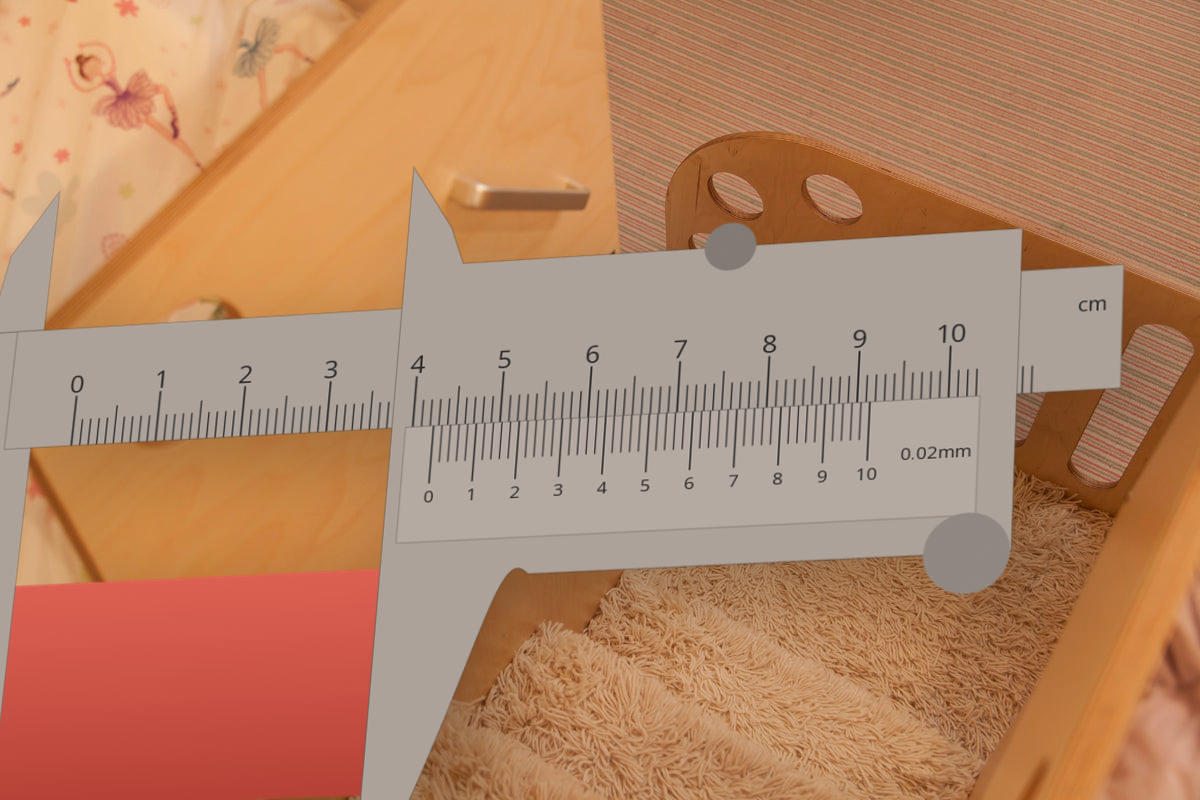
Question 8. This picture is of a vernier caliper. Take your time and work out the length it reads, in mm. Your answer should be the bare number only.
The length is 42.4
